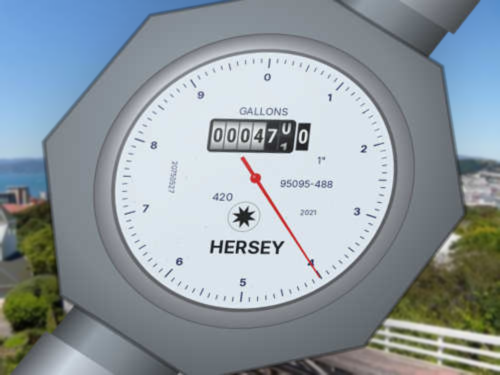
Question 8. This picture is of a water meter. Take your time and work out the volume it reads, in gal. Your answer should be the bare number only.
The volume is 4704.0
